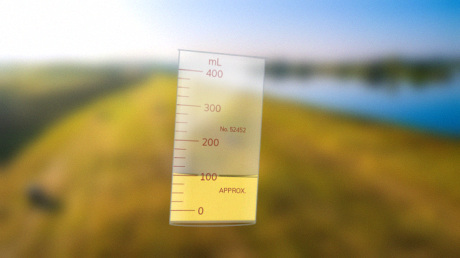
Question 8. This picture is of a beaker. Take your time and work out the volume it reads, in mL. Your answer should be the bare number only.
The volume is 100
